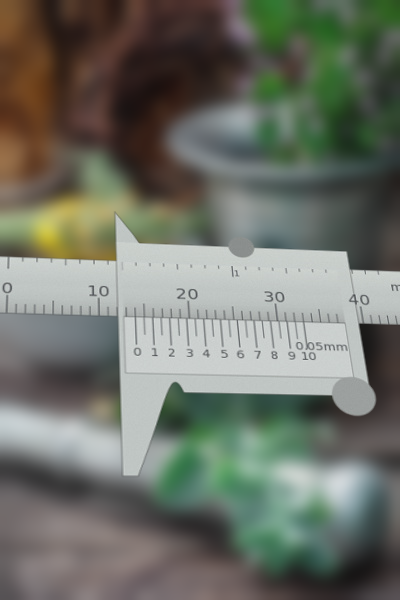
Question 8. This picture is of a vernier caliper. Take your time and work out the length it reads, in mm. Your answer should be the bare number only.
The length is 14.0
